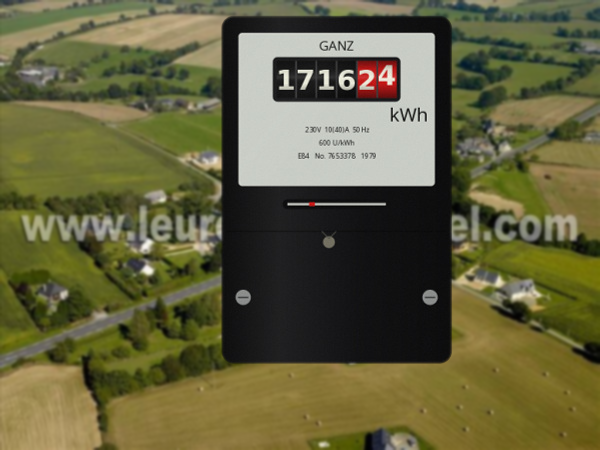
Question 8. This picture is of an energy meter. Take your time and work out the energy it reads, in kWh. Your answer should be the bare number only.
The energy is 1716.24
